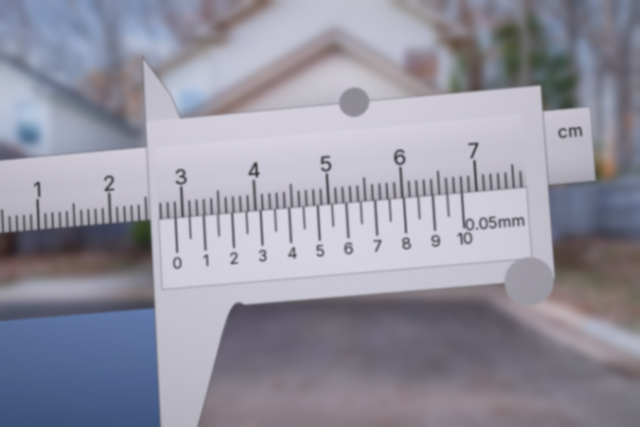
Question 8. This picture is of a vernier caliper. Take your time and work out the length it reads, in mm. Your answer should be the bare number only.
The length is 29.0
